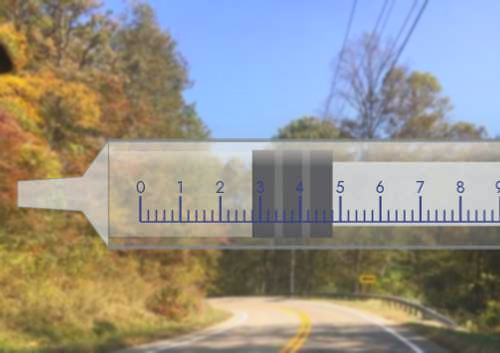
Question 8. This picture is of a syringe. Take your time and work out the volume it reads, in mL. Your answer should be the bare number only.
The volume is 2.8
